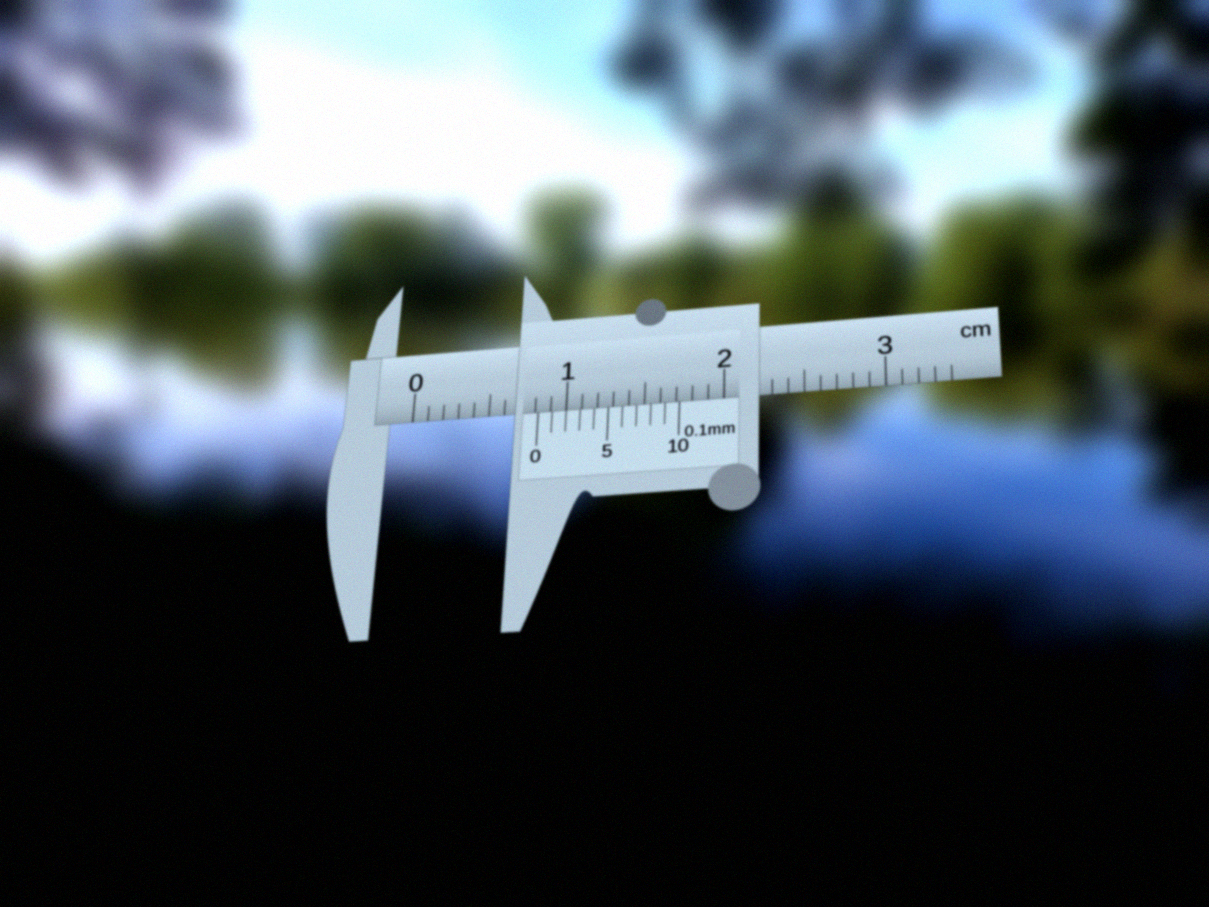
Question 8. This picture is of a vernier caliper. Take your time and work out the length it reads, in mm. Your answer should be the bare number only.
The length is 8.2
